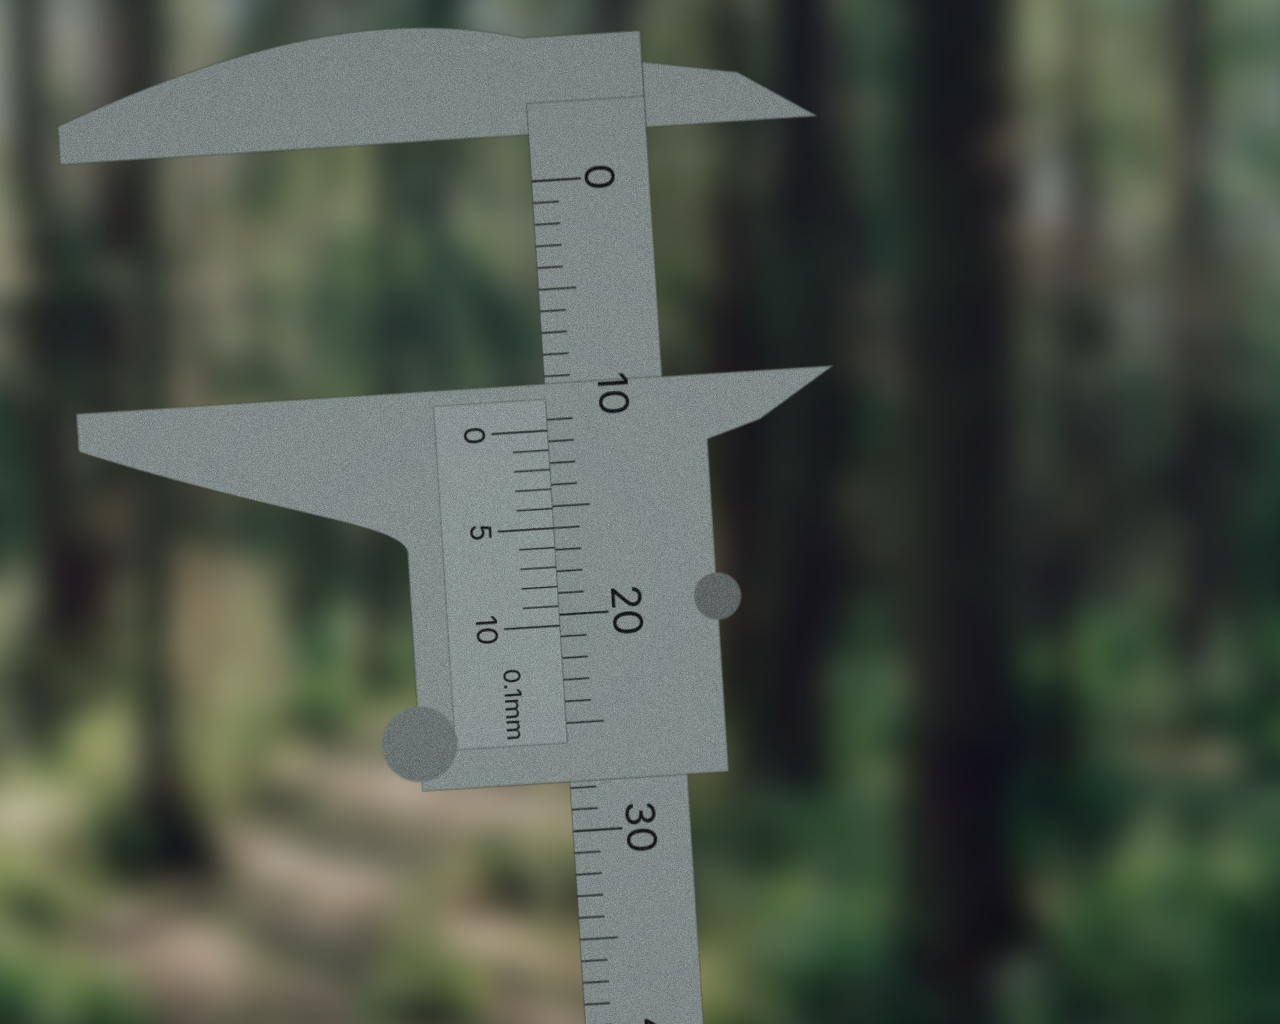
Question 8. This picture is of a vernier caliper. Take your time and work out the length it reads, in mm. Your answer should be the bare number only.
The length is 11.5
